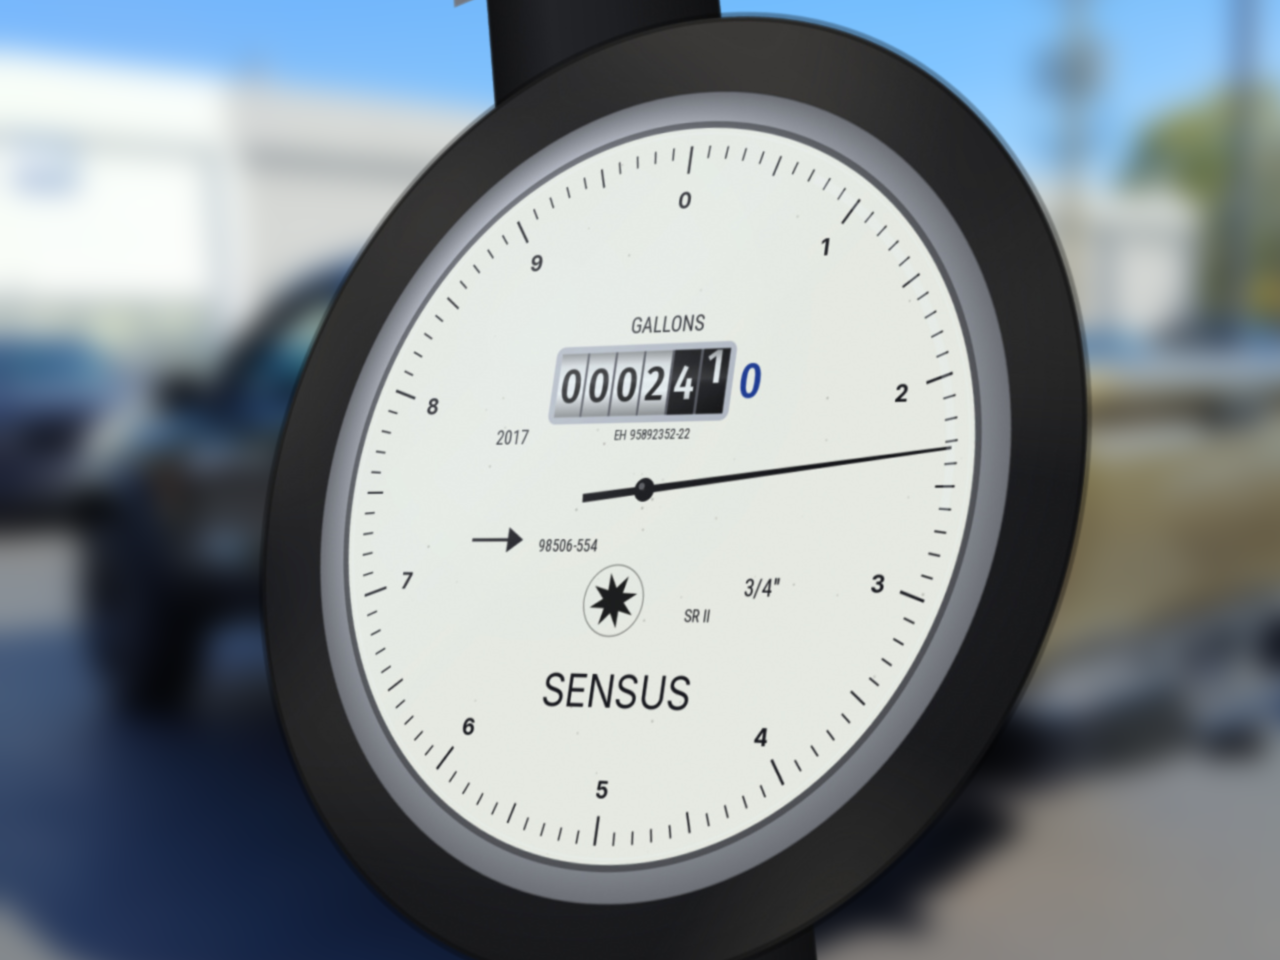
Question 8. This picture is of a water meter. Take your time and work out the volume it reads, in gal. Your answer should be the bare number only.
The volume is 2412.3
